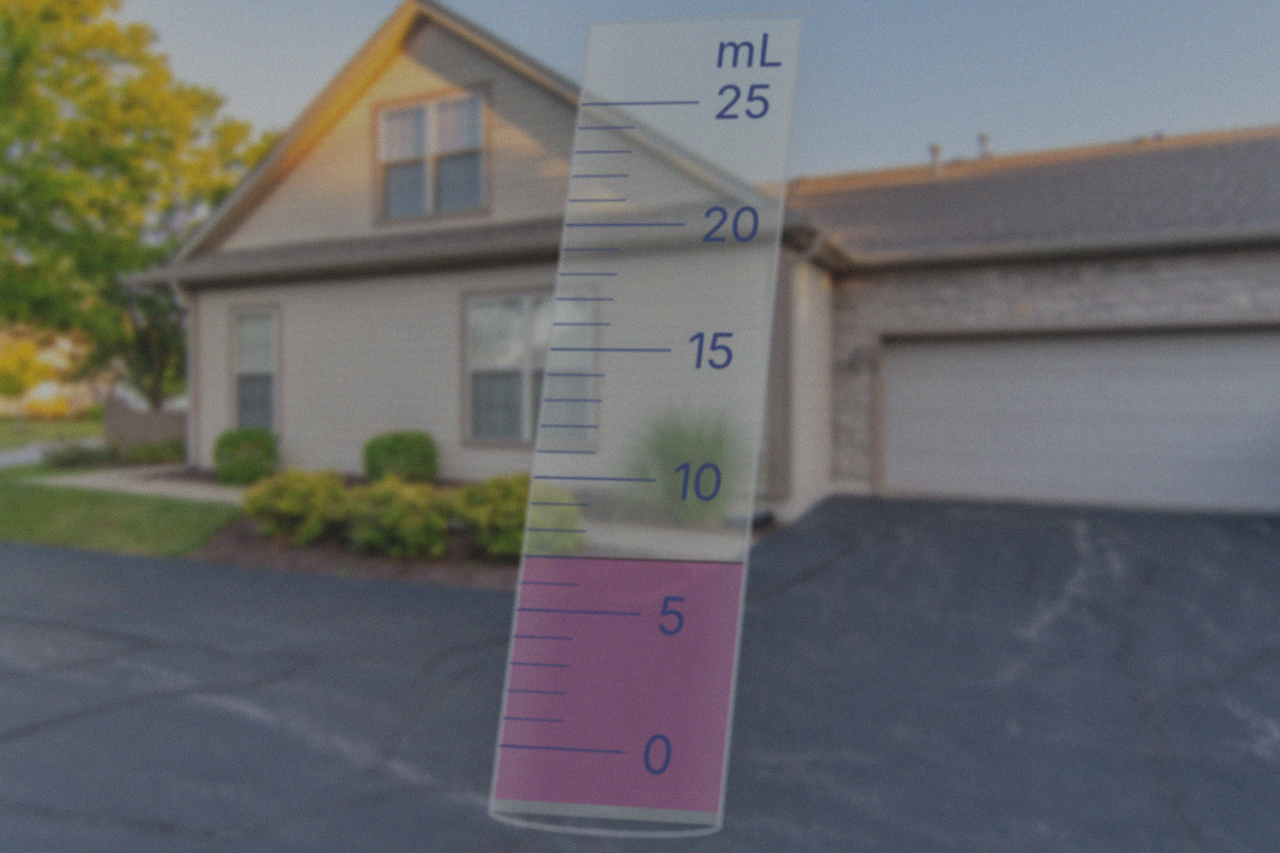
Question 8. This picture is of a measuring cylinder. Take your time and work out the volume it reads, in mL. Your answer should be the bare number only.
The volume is 7
